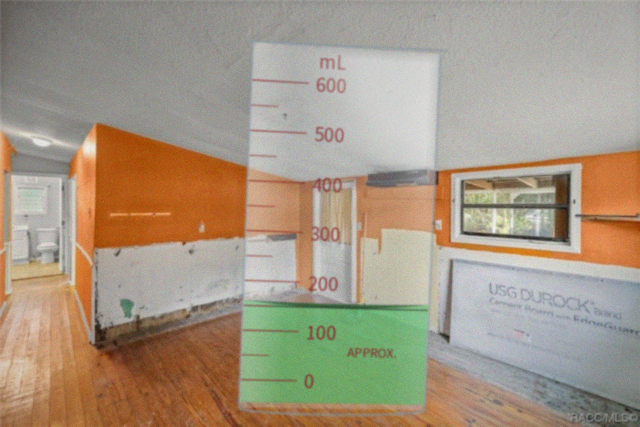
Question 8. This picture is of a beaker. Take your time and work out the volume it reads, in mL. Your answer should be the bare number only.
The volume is 150
